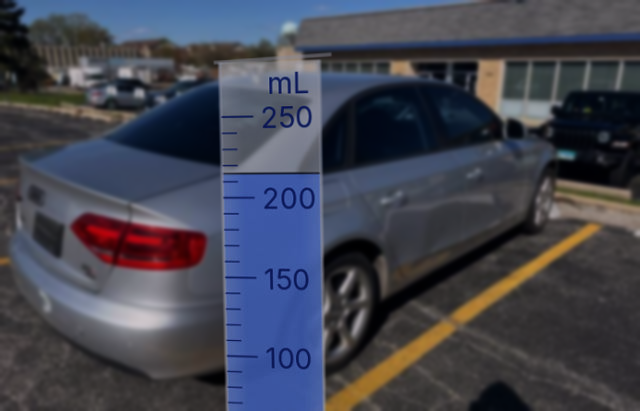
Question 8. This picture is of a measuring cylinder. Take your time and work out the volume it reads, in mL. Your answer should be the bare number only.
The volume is 215
